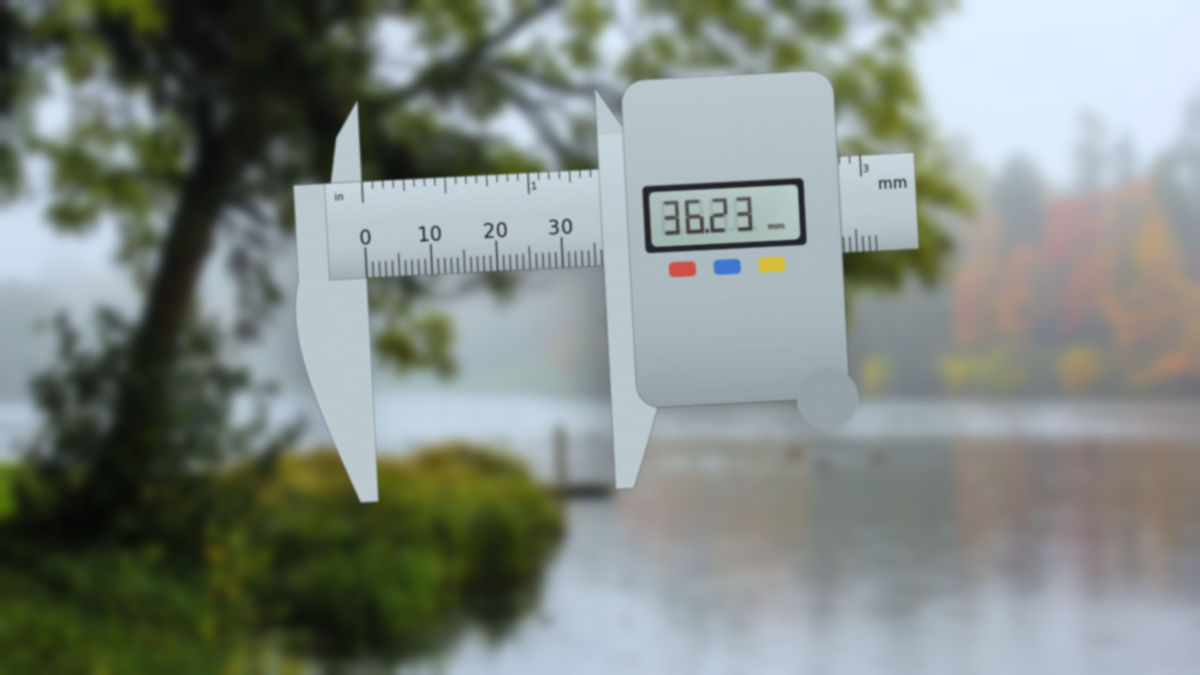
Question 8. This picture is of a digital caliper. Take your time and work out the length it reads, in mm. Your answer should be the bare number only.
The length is 36.23
